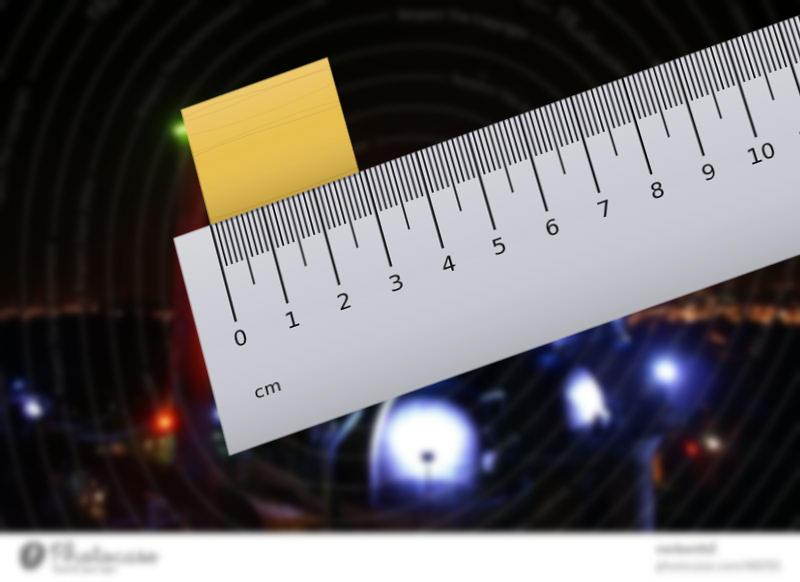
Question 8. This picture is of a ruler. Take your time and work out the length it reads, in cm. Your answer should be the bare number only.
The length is 2.9
